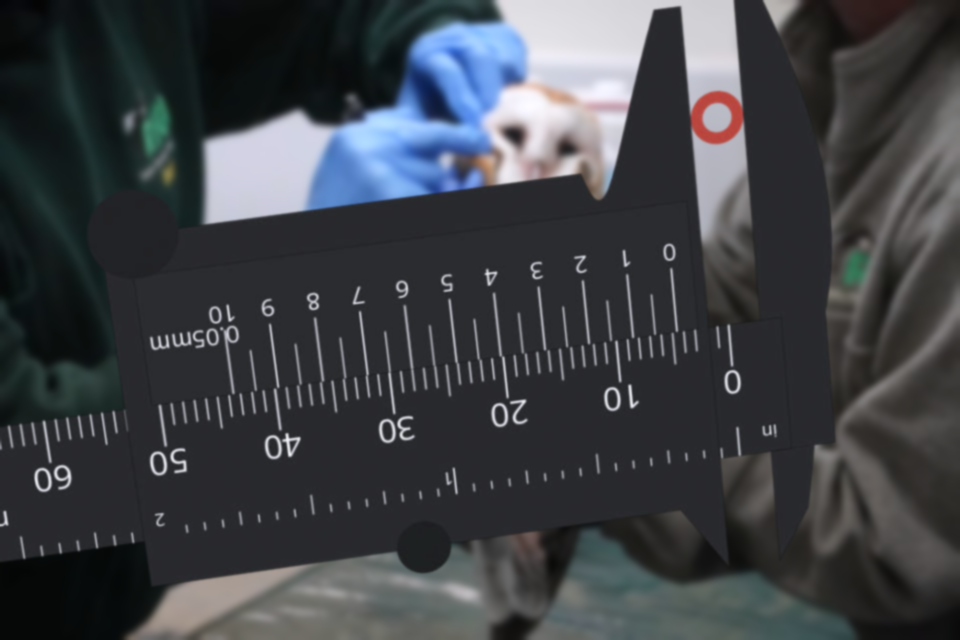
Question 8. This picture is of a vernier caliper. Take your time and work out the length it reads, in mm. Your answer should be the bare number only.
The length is 4.6
